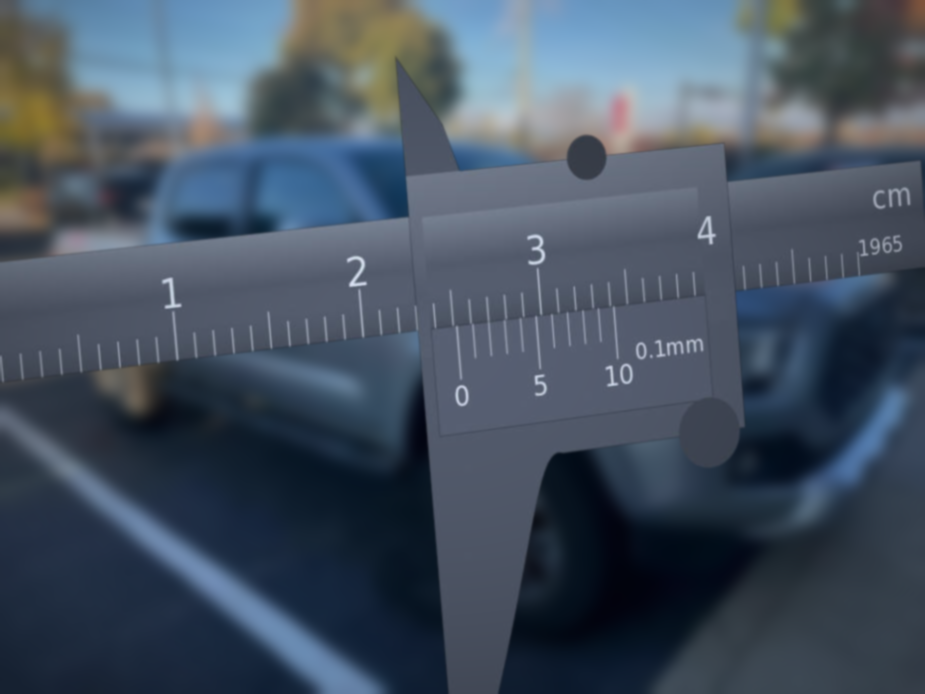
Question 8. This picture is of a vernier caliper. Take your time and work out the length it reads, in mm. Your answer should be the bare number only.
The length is 25.2
